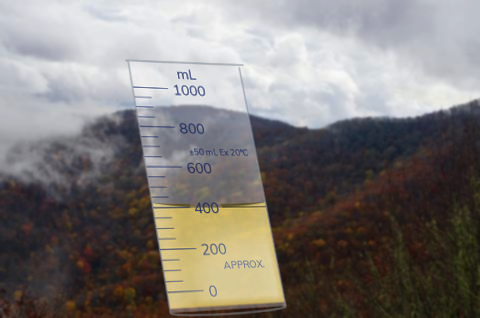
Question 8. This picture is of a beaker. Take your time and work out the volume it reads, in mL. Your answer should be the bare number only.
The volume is 400
